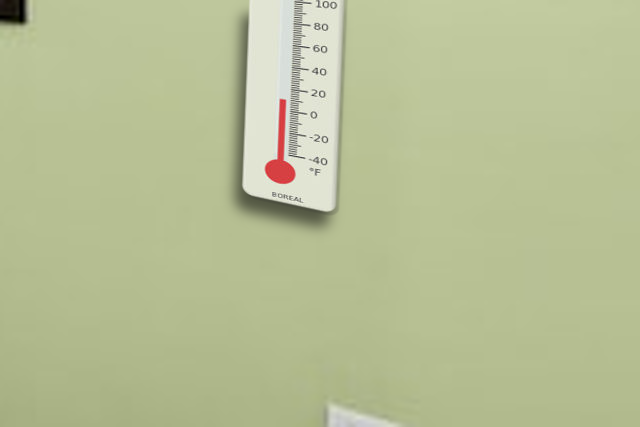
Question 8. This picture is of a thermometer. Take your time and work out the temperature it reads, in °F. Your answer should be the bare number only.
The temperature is 10
